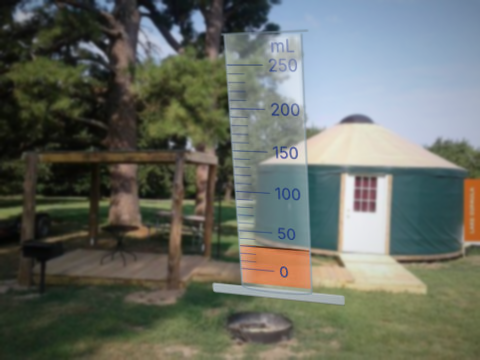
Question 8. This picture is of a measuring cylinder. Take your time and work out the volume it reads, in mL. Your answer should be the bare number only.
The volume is 30
